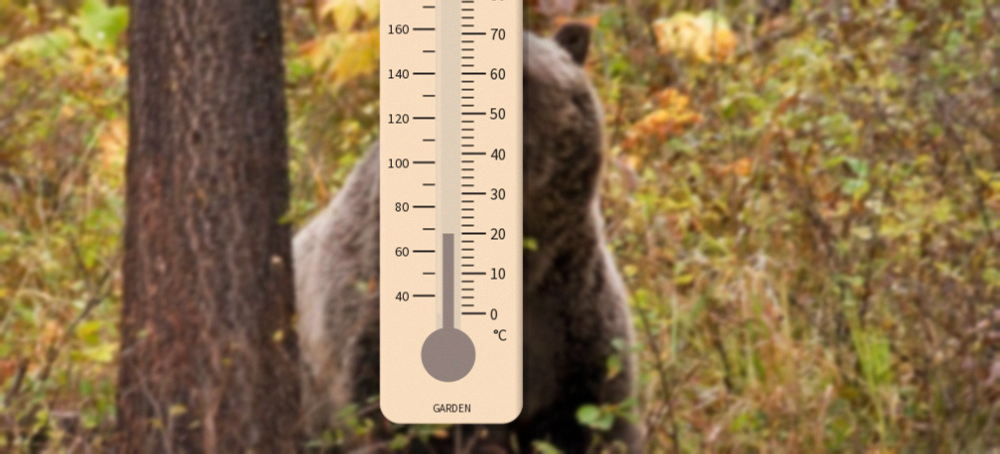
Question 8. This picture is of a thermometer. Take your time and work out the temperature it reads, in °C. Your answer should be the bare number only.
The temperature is 20
